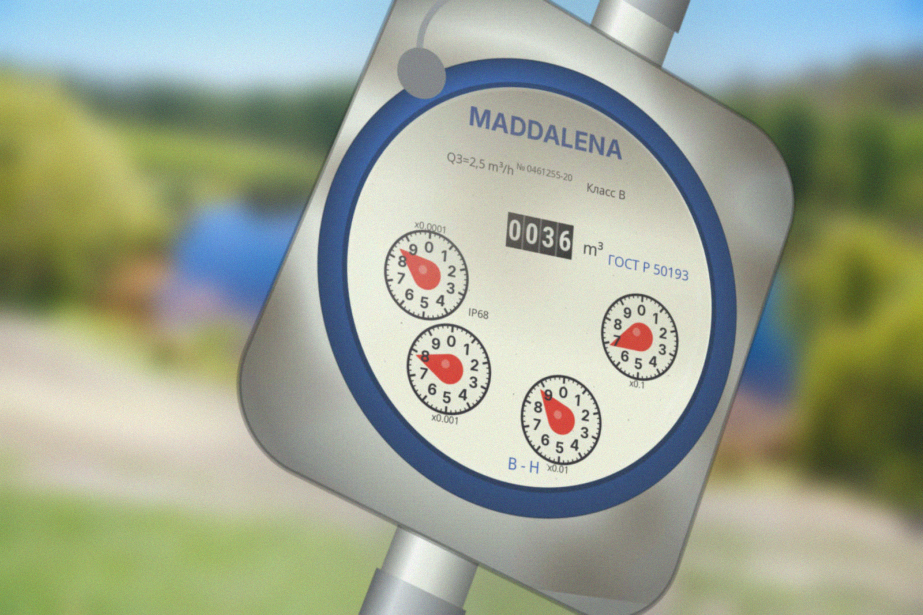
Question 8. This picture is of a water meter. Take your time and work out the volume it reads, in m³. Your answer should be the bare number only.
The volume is 36.6878
